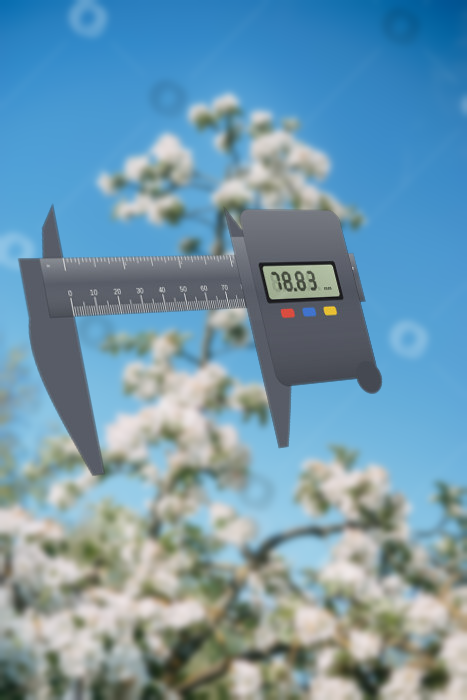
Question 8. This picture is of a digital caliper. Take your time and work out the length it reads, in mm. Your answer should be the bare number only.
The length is 78.83
